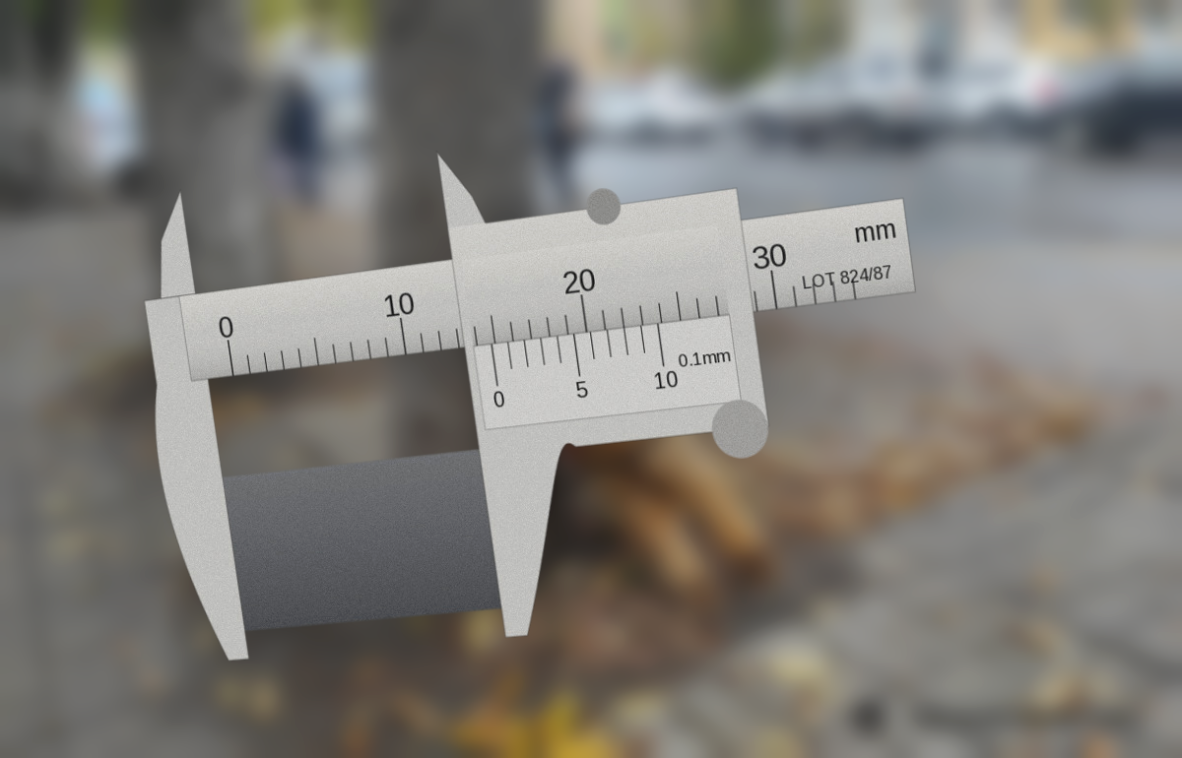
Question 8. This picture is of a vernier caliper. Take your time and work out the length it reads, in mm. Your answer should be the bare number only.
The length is 14.8
